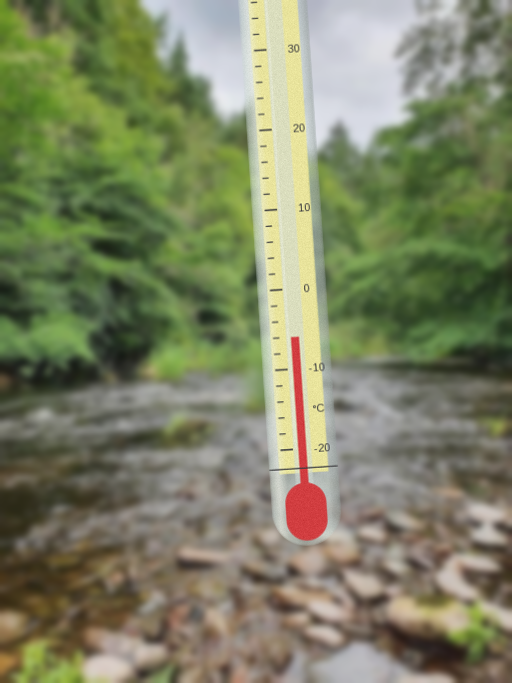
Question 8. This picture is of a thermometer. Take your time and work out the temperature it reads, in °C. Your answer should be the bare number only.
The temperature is -6
